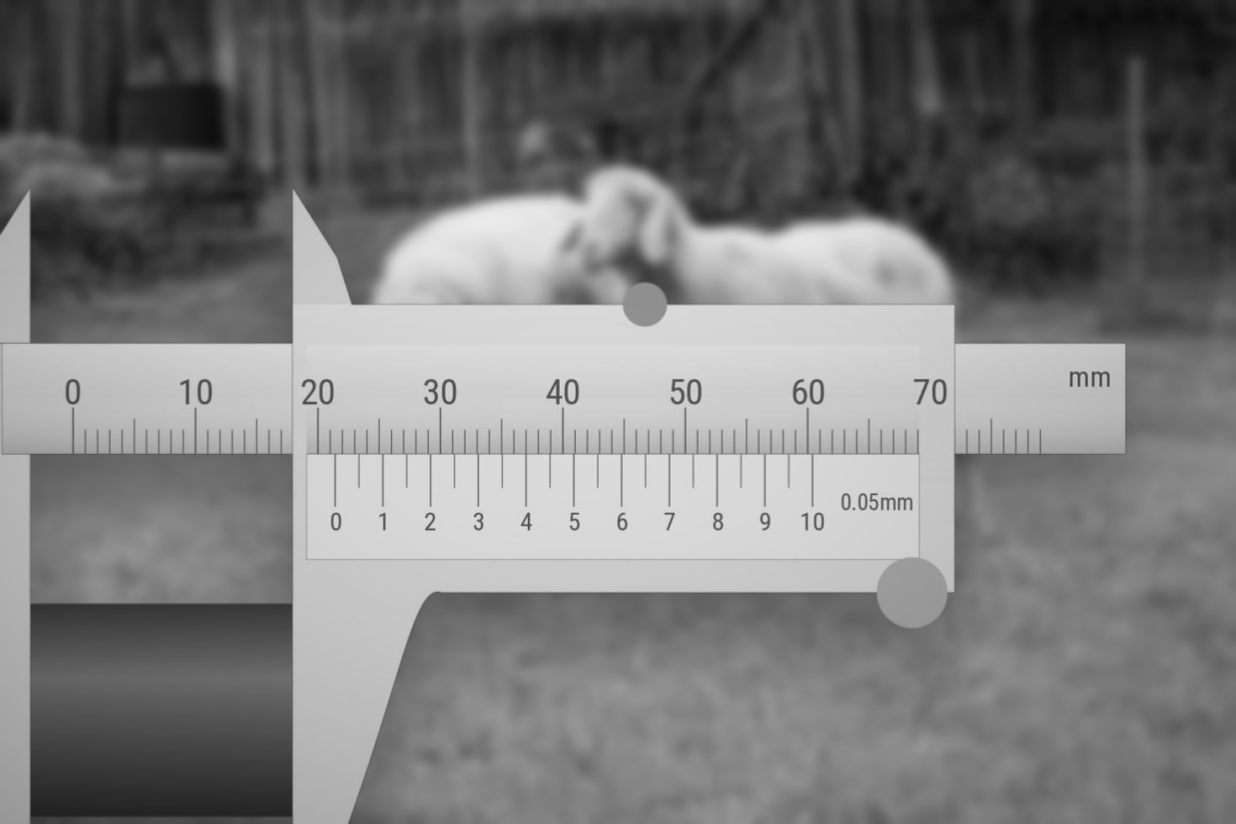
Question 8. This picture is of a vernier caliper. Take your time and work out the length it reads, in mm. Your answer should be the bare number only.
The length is 21.4
